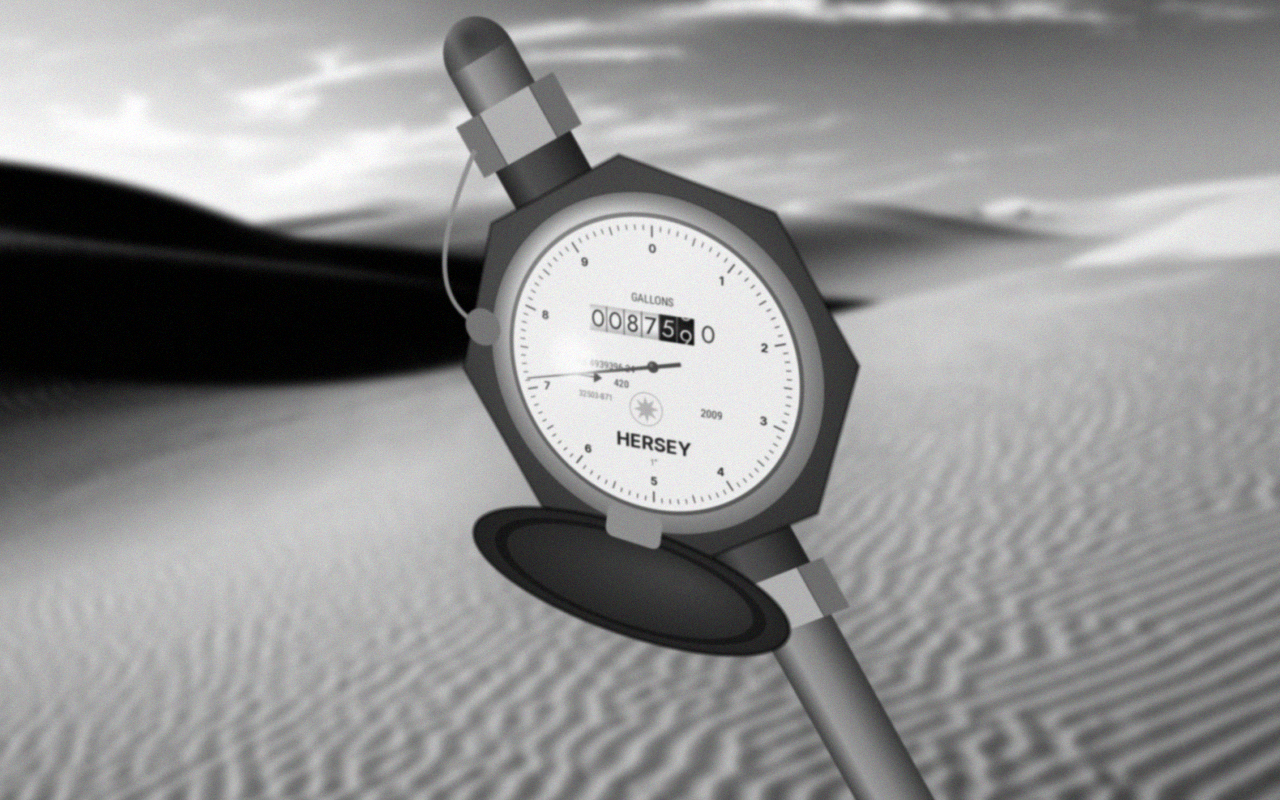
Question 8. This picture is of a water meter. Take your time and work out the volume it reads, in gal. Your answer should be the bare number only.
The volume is 87587.1
